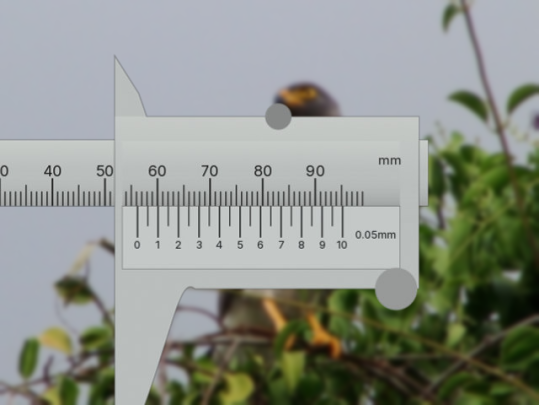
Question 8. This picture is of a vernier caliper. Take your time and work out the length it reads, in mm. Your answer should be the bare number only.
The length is 56.2
